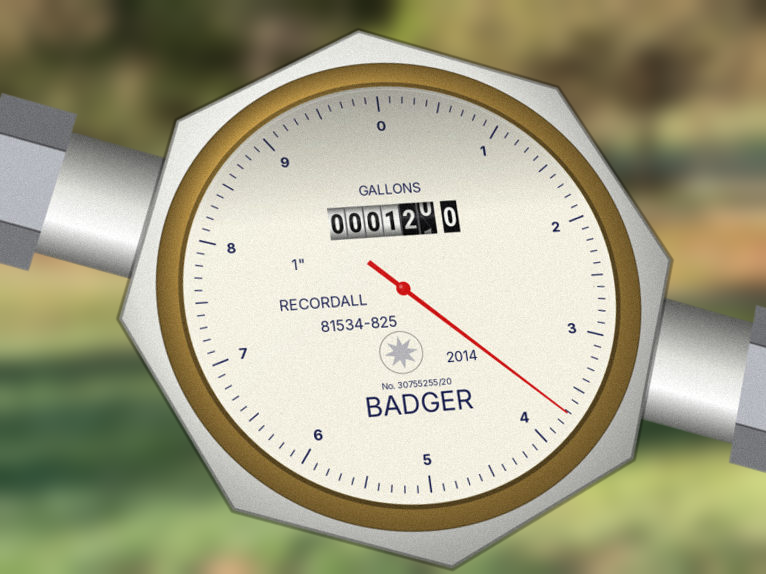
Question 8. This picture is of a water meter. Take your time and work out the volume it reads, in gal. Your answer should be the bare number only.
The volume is 1203.7
